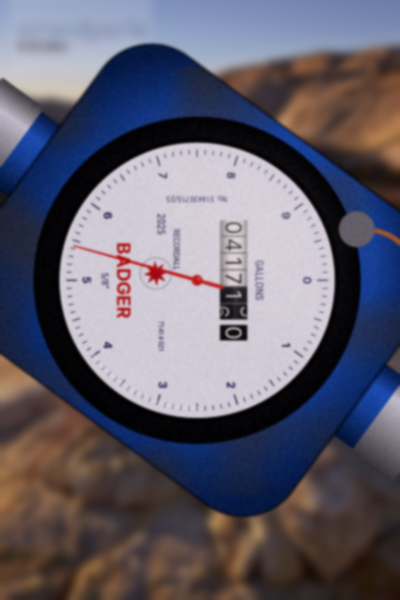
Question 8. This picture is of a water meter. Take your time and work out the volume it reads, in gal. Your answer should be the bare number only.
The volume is 417155.4
